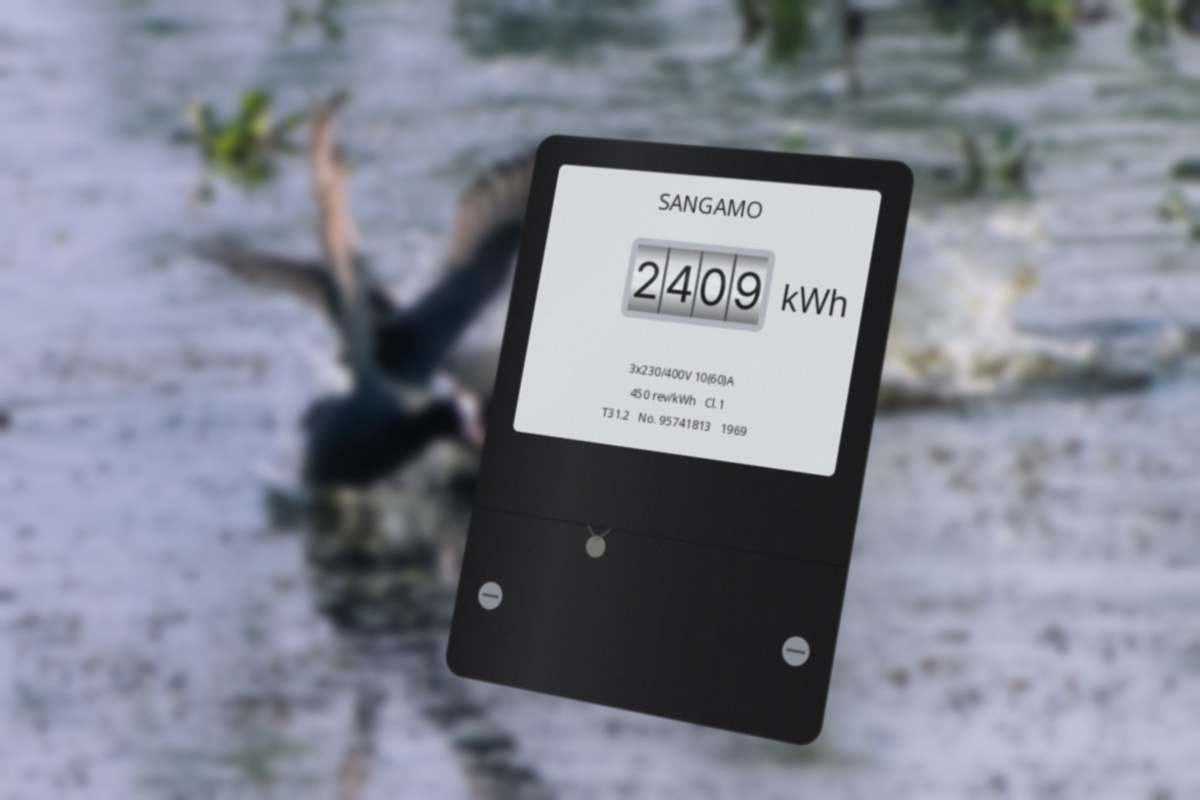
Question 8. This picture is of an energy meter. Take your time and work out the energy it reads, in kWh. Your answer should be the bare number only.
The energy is 2409
